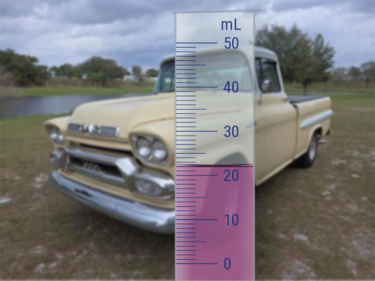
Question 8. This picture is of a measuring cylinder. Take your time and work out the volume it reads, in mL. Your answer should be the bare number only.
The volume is 22
